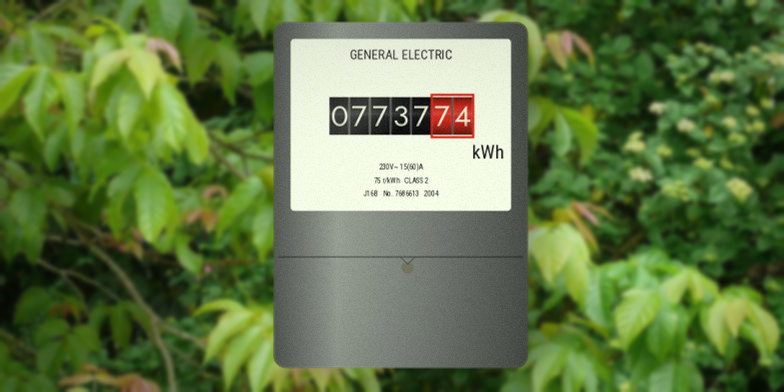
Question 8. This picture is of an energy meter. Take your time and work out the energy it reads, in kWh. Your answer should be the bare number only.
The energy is 7737.74
